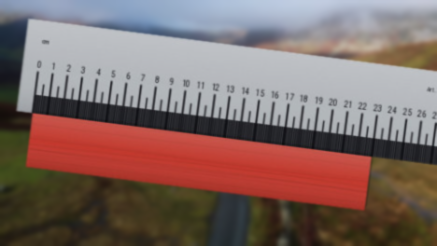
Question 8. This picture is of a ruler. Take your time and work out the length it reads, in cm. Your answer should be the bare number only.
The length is 23
